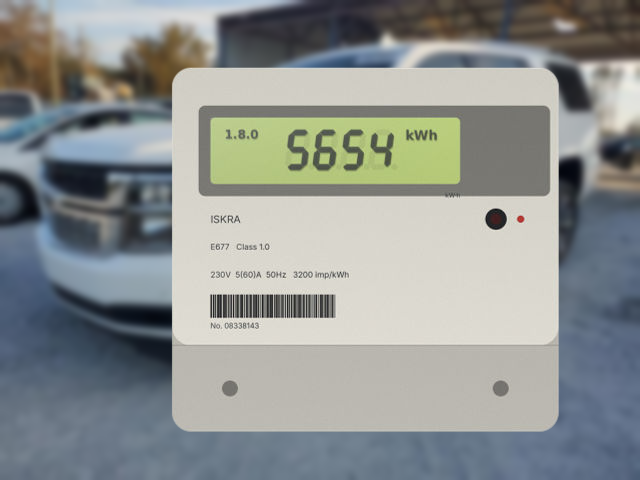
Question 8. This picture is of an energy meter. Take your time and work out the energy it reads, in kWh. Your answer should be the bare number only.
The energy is 5654
